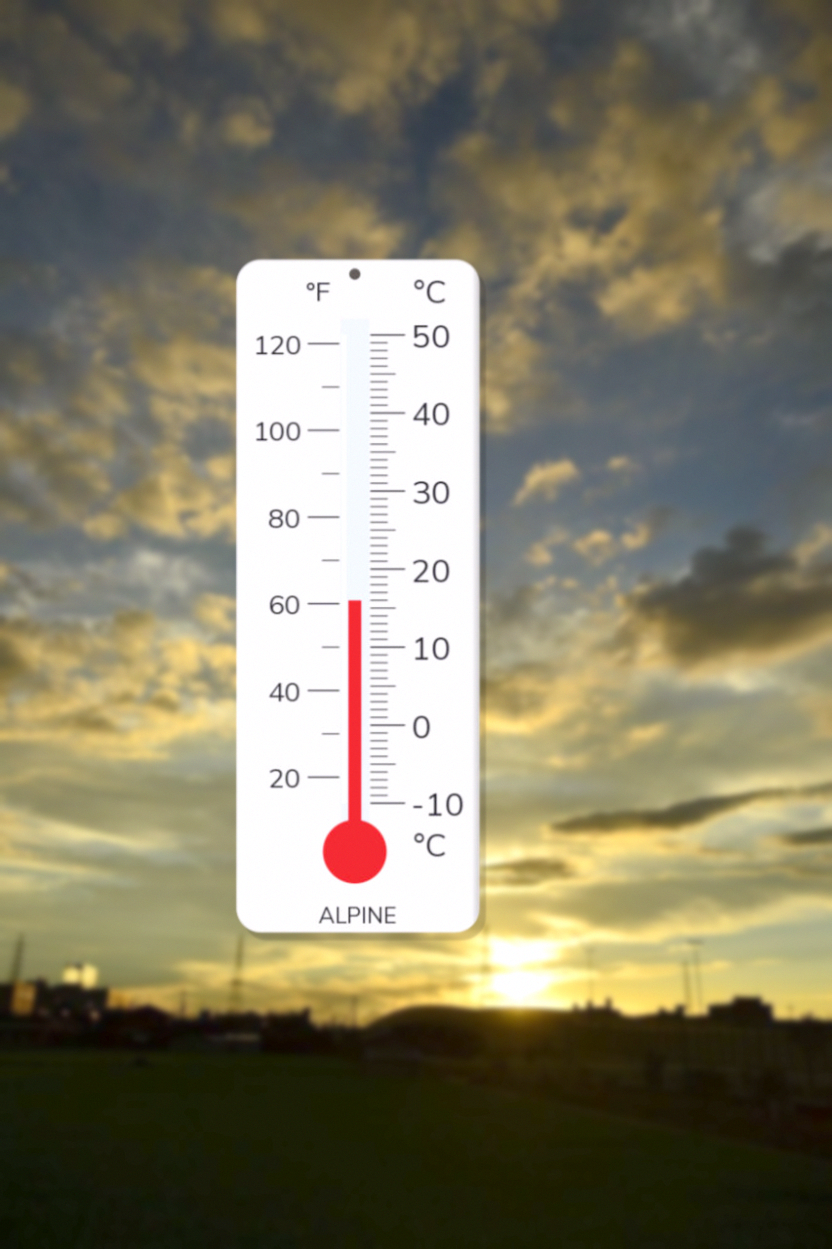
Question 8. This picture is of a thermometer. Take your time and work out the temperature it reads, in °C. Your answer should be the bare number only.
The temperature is 16
